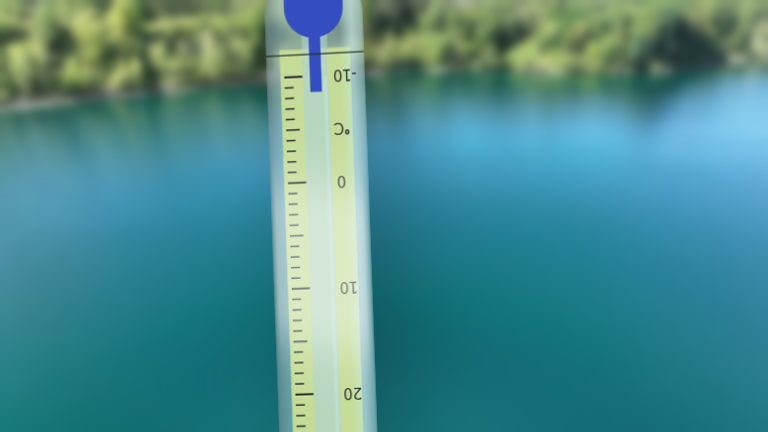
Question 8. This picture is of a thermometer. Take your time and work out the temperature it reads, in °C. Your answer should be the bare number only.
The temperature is -8.5
